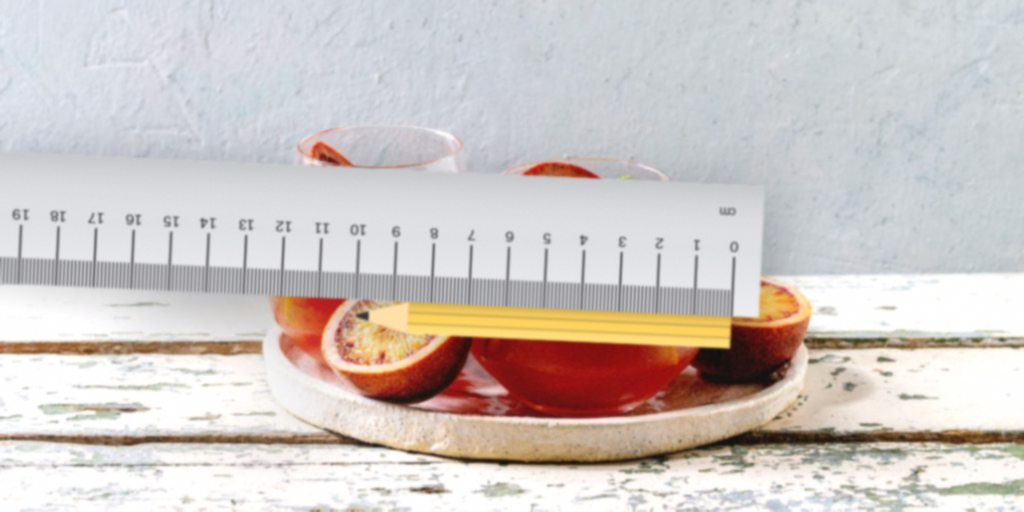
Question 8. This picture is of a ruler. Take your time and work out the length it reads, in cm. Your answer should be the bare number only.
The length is 10
